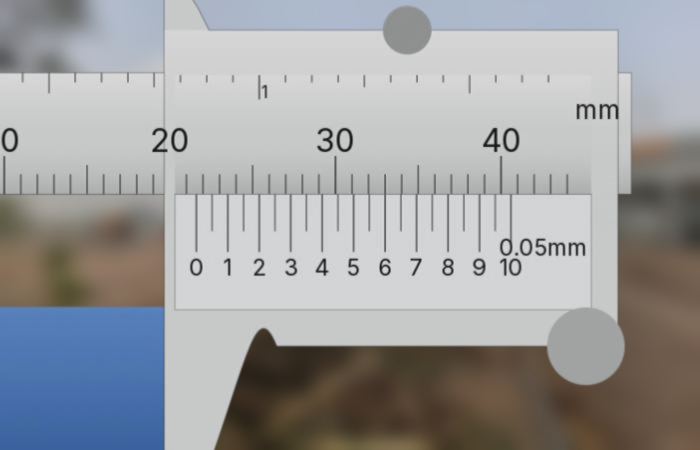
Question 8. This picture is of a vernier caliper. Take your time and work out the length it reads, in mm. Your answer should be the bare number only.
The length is 21.6
